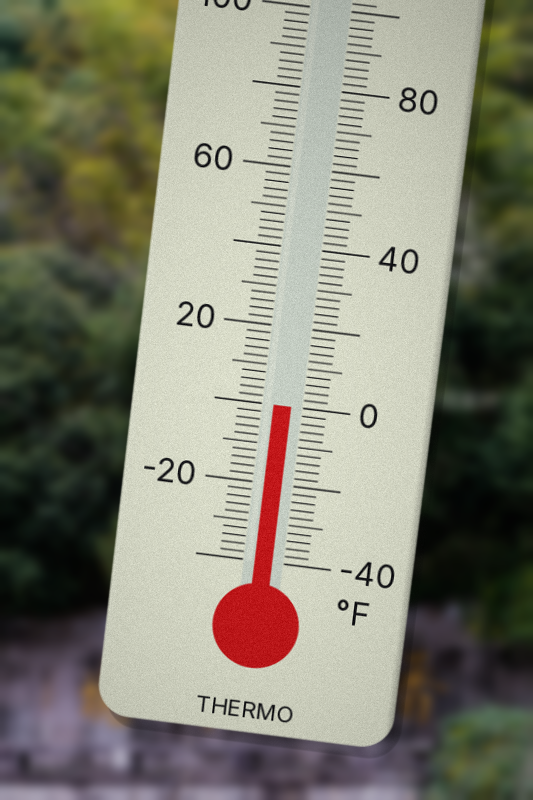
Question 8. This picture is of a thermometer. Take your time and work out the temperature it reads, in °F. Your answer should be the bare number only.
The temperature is 0
